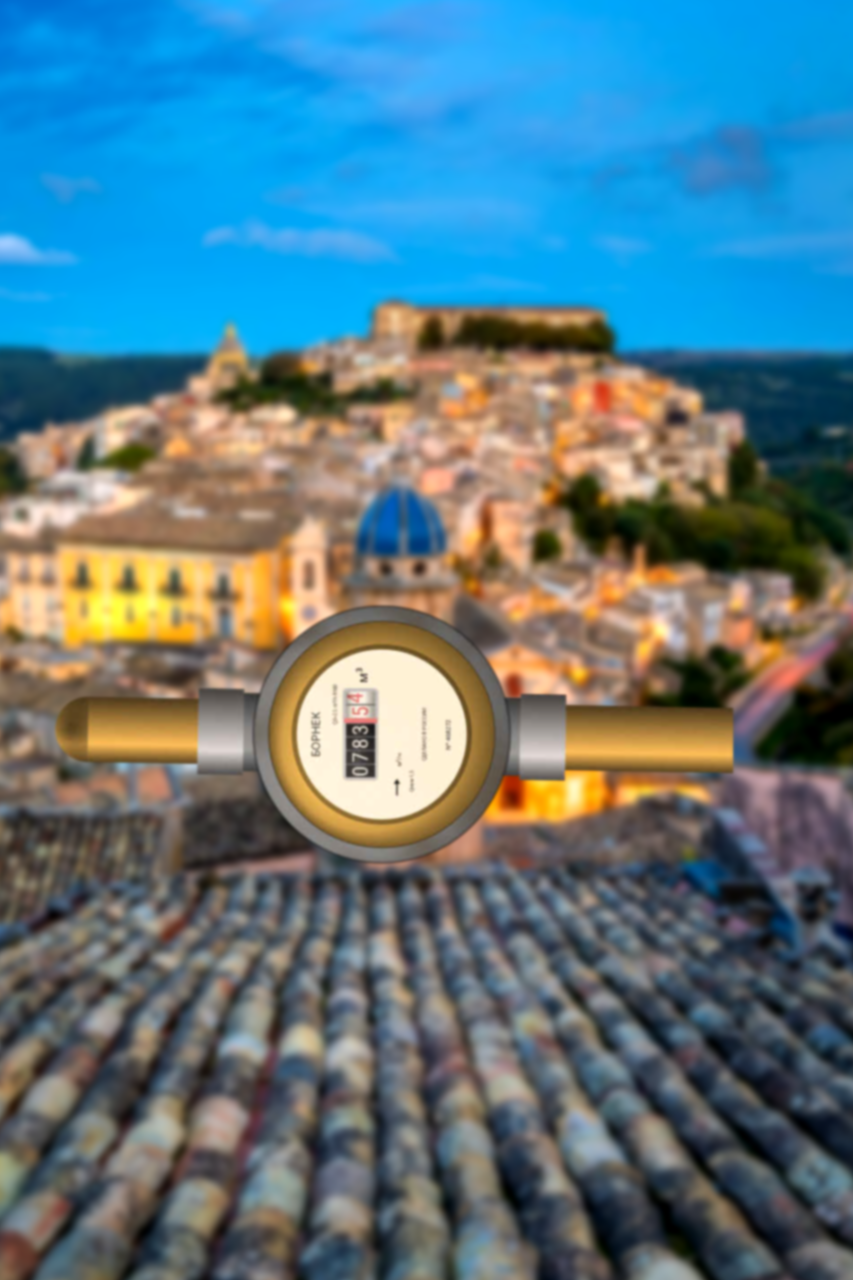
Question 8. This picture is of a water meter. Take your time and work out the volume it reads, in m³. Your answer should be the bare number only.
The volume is 783.54
